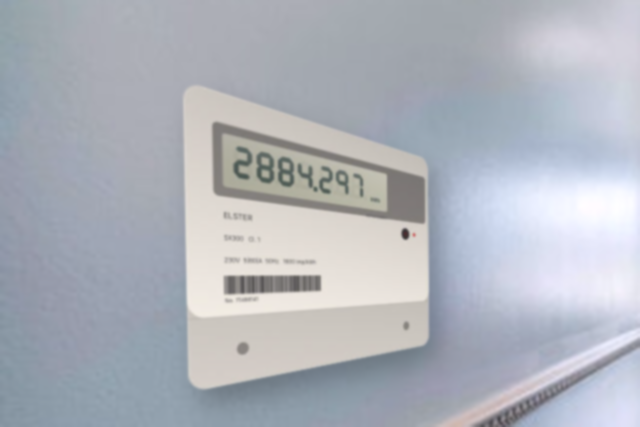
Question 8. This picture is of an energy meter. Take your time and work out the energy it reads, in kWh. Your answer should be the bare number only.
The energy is 2884.297
